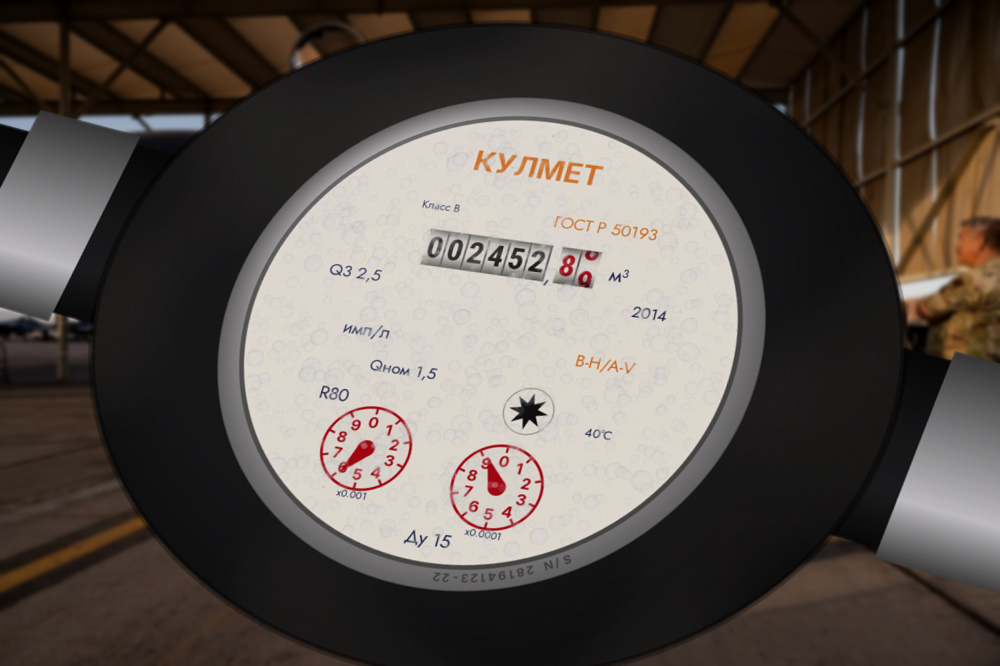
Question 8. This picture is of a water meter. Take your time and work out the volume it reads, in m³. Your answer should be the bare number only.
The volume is 2452.8859
